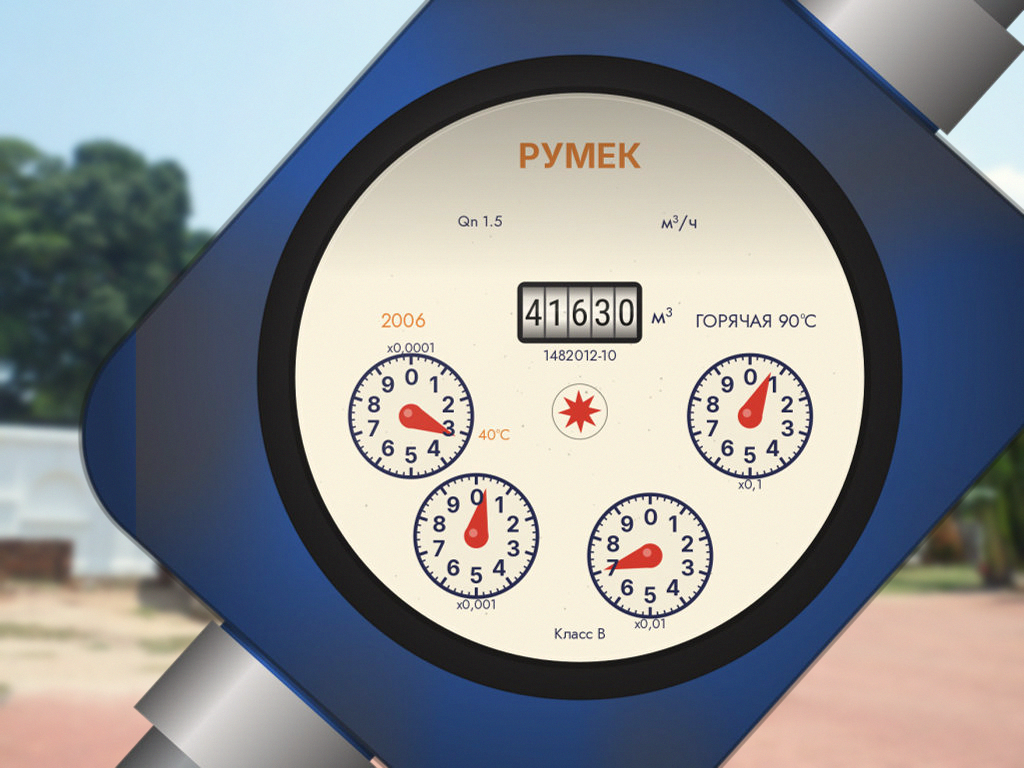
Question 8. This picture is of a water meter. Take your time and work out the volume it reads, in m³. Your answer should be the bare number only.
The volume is 41630.0703
